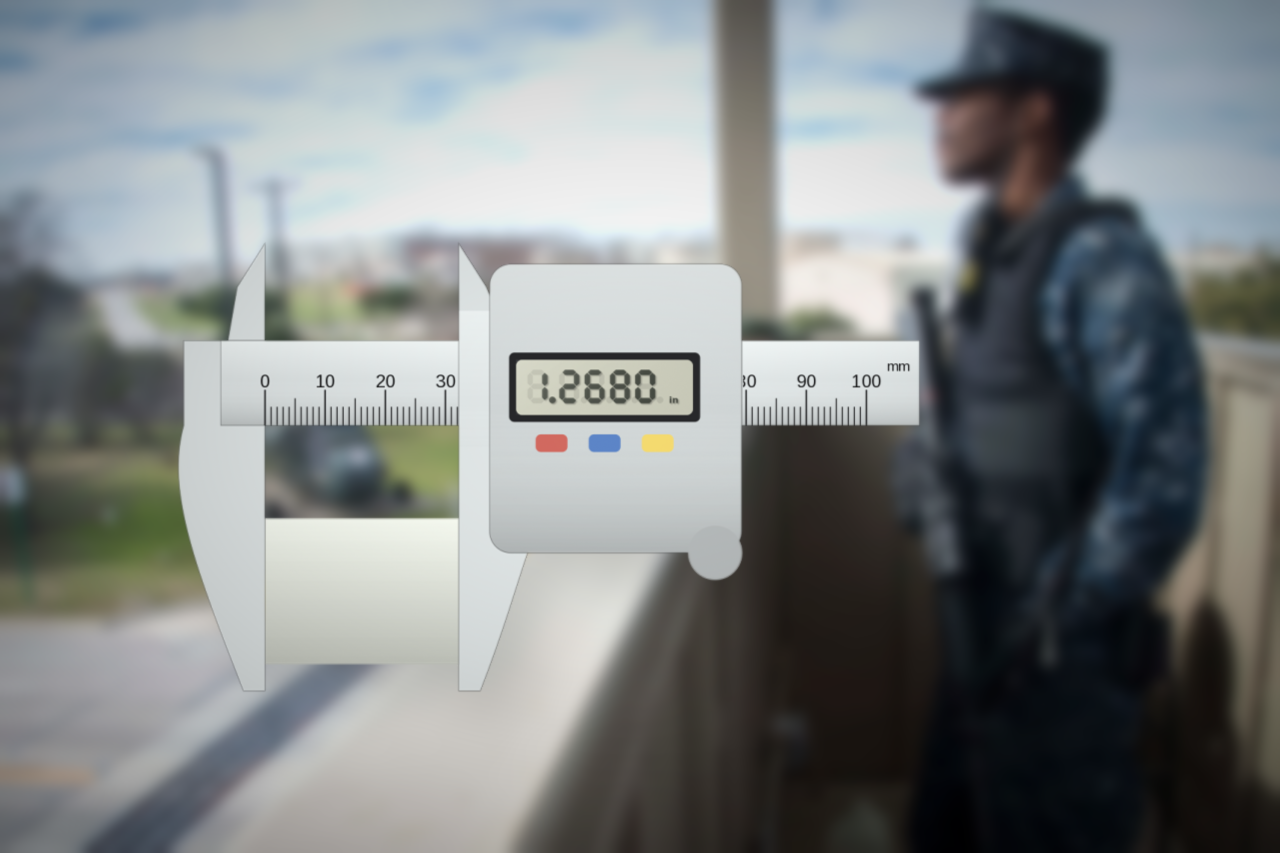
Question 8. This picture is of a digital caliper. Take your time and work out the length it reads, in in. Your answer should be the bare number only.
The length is 1.2680
